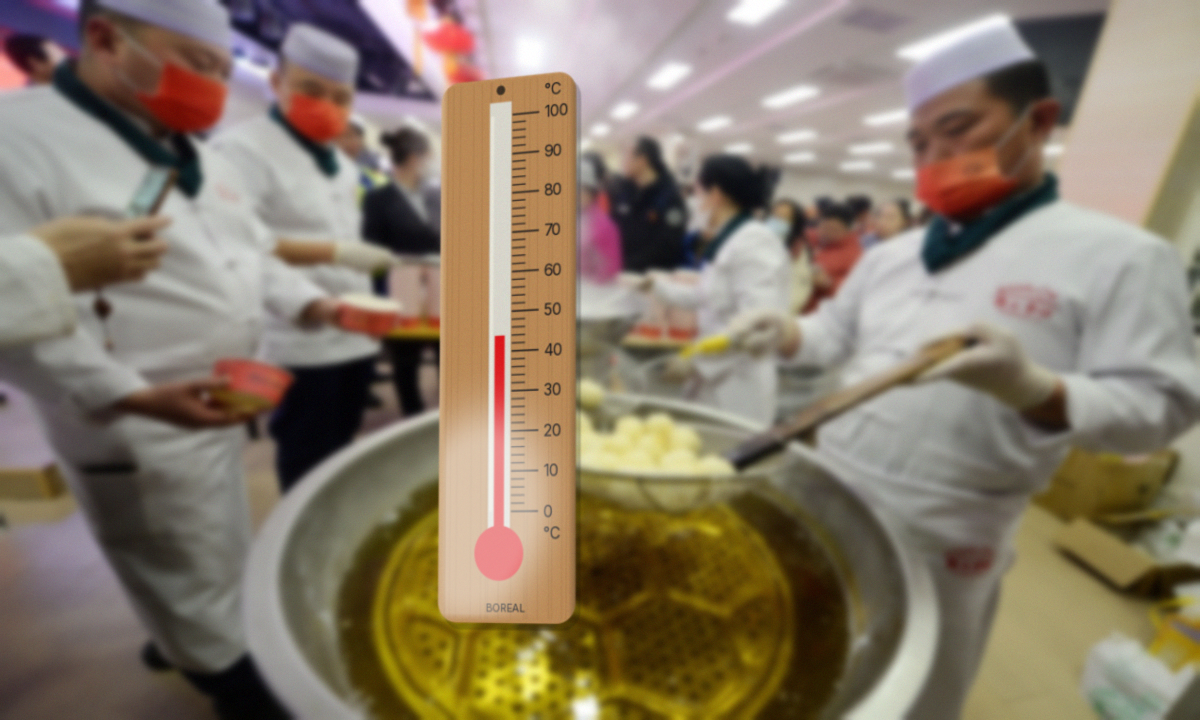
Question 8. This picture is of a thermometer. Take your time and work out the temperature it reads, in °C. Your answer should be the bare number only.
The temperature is 44
